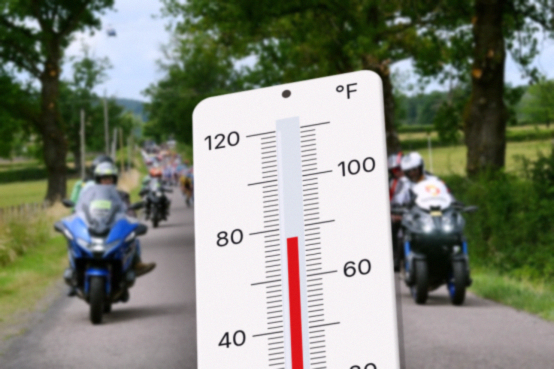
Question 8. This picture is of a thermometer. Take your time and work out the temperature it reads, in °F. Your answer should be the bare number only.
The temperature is 76
